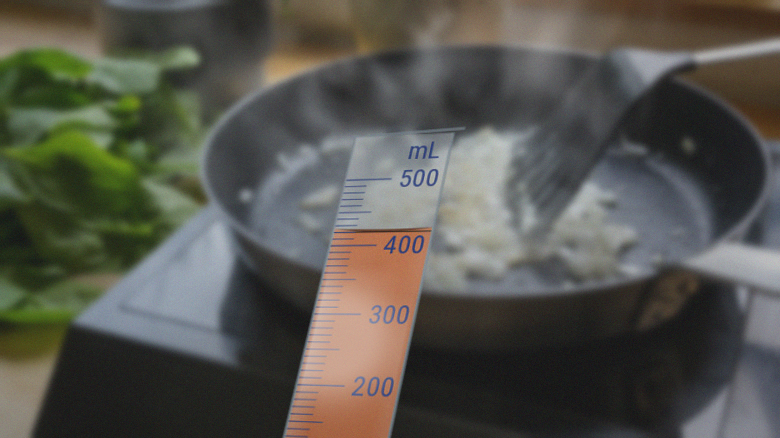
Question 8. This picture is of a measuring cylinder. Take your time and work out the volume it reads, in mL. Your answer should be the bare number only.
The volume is 420
